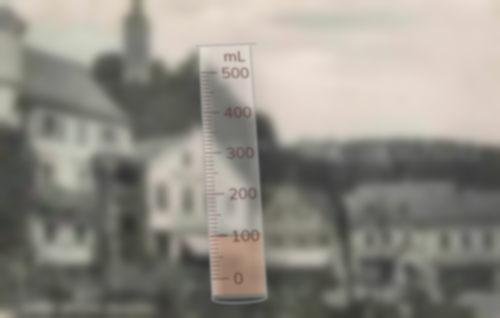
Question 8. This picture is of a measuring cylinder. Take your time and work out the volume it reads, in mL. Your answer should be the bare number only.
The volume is 100
